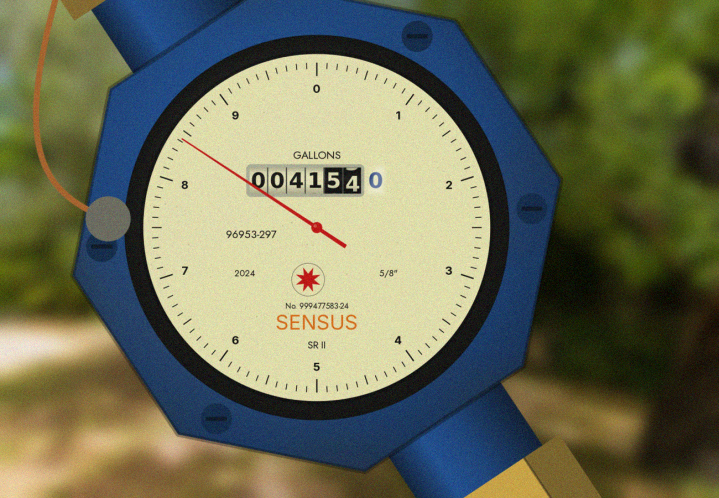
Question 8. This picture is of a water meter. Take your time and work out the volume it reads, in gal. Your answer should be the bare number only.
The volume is 41538.4
